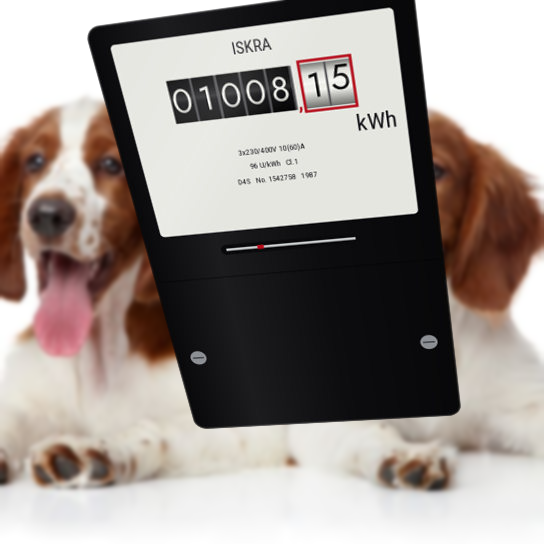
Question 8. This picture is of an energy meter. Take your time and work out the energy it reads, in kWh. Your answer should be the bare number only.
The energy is 1008.15
